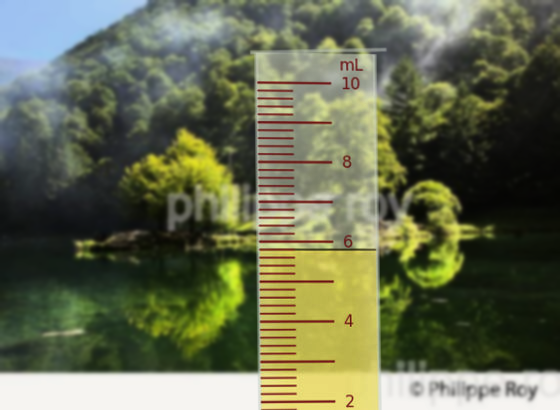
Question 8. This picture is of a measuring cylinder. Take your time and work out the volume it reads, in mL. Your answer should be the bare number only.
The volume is 5.8
